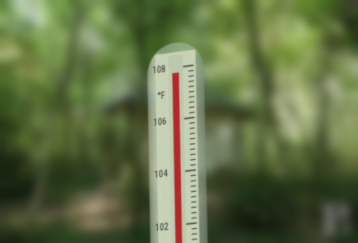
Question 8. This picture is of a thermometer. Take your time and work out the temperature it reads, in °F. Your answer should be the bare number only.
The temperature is 107.8
